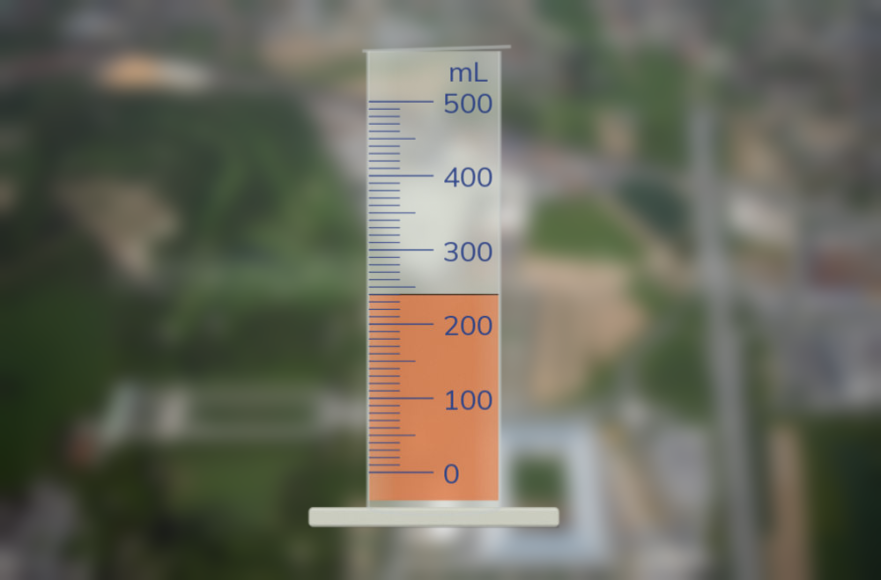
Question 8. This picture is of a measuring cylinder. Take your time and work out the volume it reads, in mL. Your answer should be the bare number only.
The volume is 240
